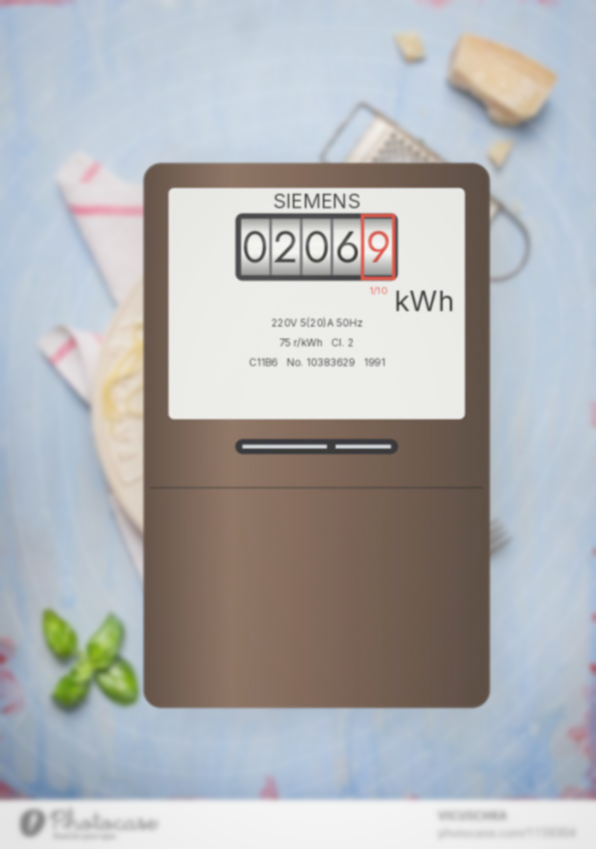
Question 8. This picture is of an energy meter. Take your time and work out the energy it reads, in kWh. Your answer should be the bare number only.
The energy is 206.9
